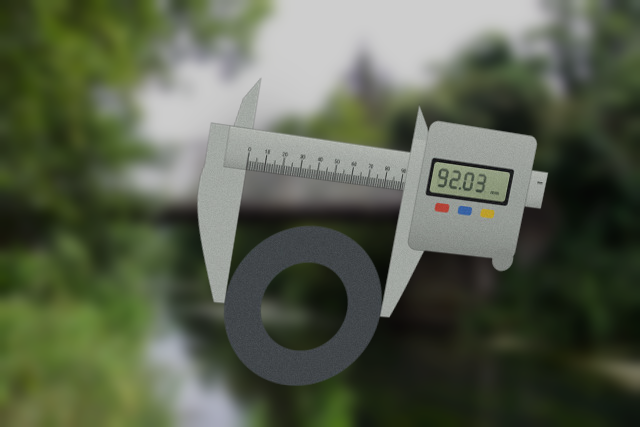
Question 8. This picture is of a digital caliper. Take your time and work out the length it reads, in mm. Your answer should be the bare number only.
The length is 92.03
